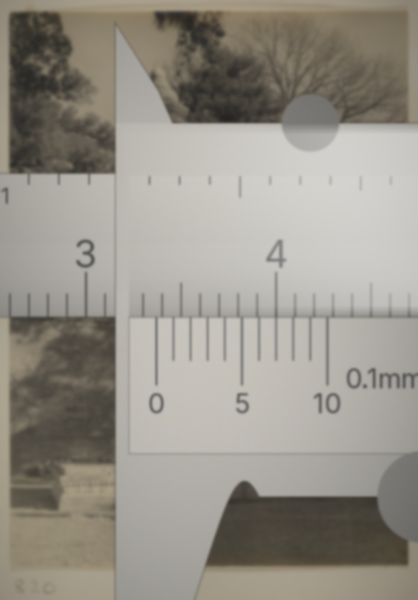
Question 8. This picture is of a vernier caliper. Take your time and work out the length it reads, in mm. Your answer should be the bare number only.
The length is 33.7
